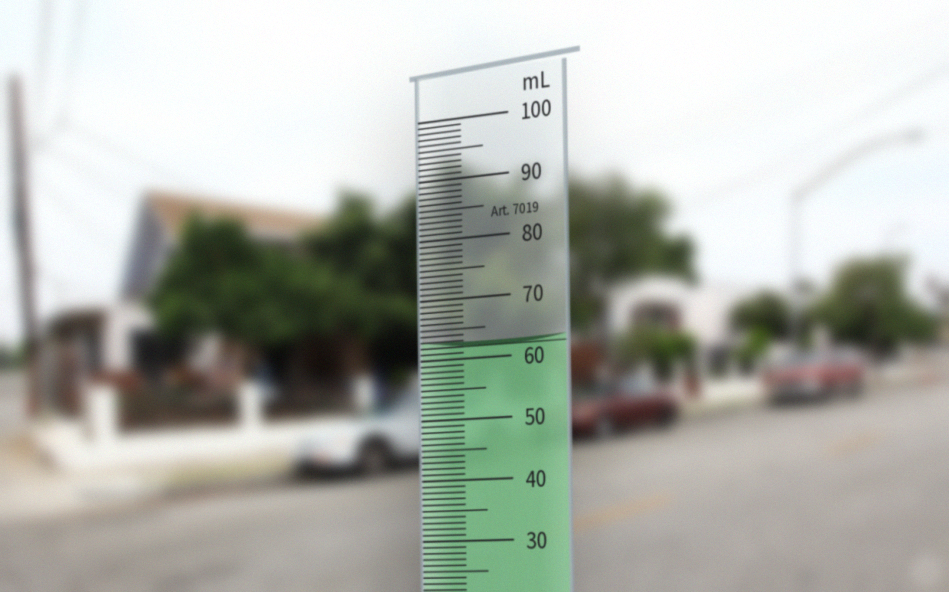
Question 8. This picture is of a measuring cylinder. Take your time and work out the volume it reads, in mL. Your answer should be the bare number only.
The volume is 62
